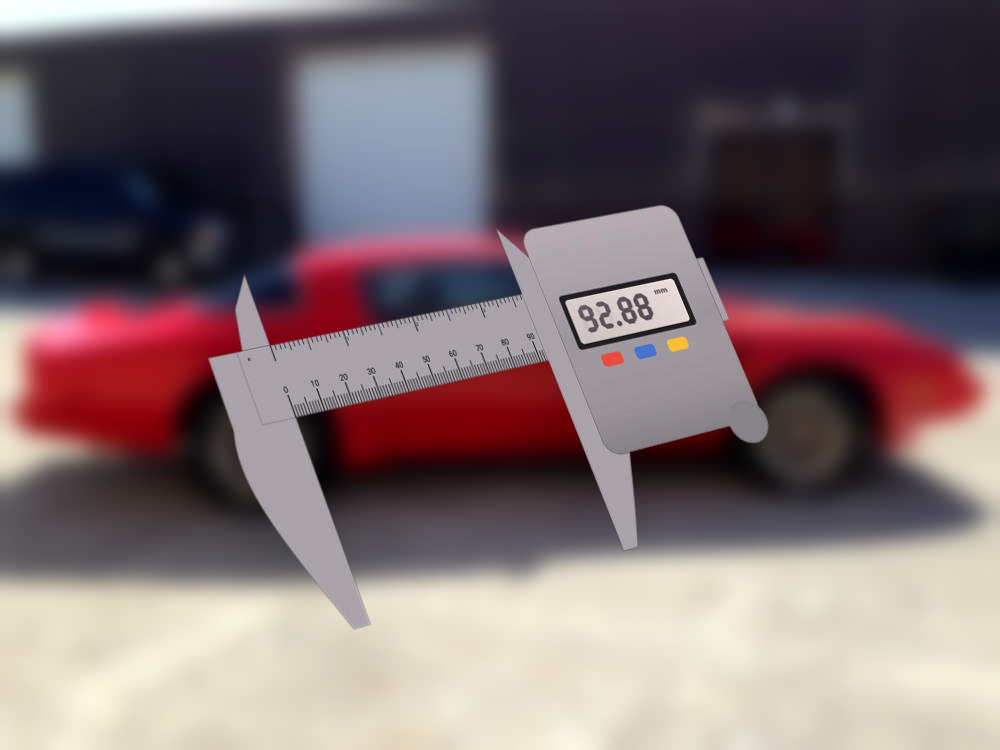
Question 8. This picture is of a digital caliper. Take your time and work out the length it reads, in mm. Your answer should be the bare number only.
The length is 92.88
